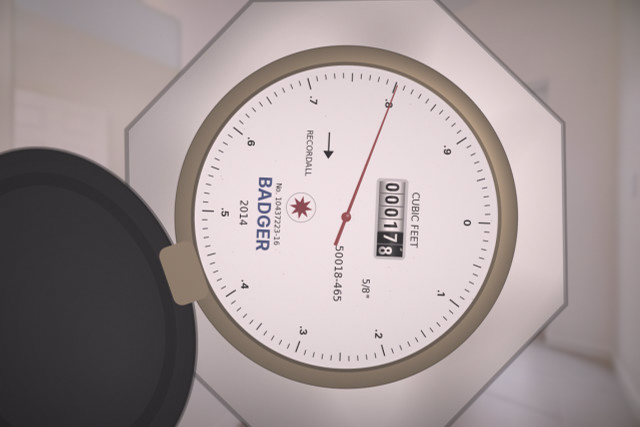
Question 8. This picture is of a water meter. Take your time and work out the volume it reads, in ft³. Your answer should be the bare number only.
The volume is 177.80
